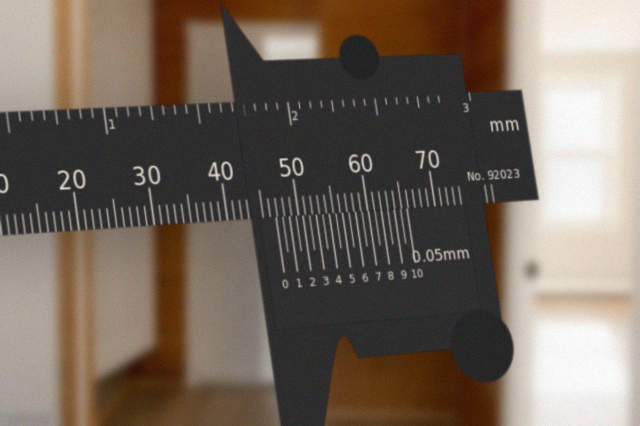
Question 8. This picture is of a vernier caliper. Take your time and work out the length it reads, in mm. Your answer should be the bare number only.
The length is 46.8
